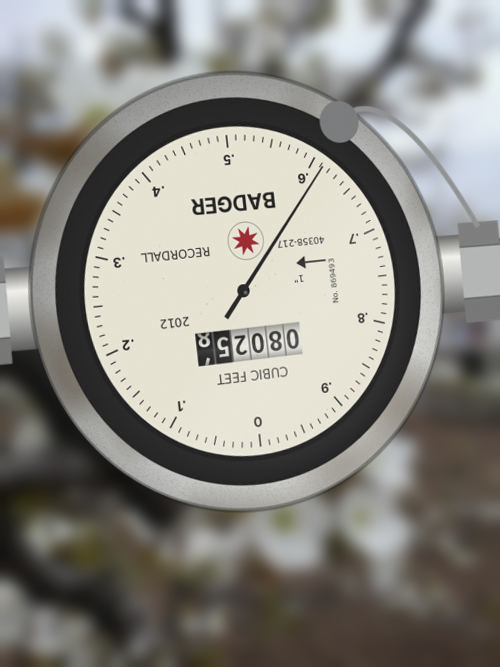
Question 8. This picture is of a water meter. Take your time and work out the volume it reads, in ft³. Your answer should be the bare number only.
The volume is 80257.61
